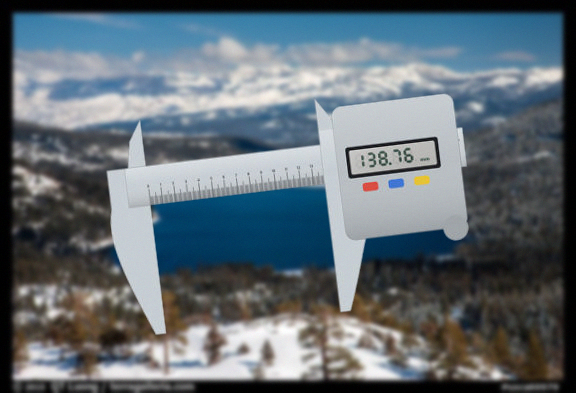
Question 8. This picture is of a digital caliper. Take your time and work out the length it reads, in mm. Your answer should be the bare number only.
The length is 138.76
